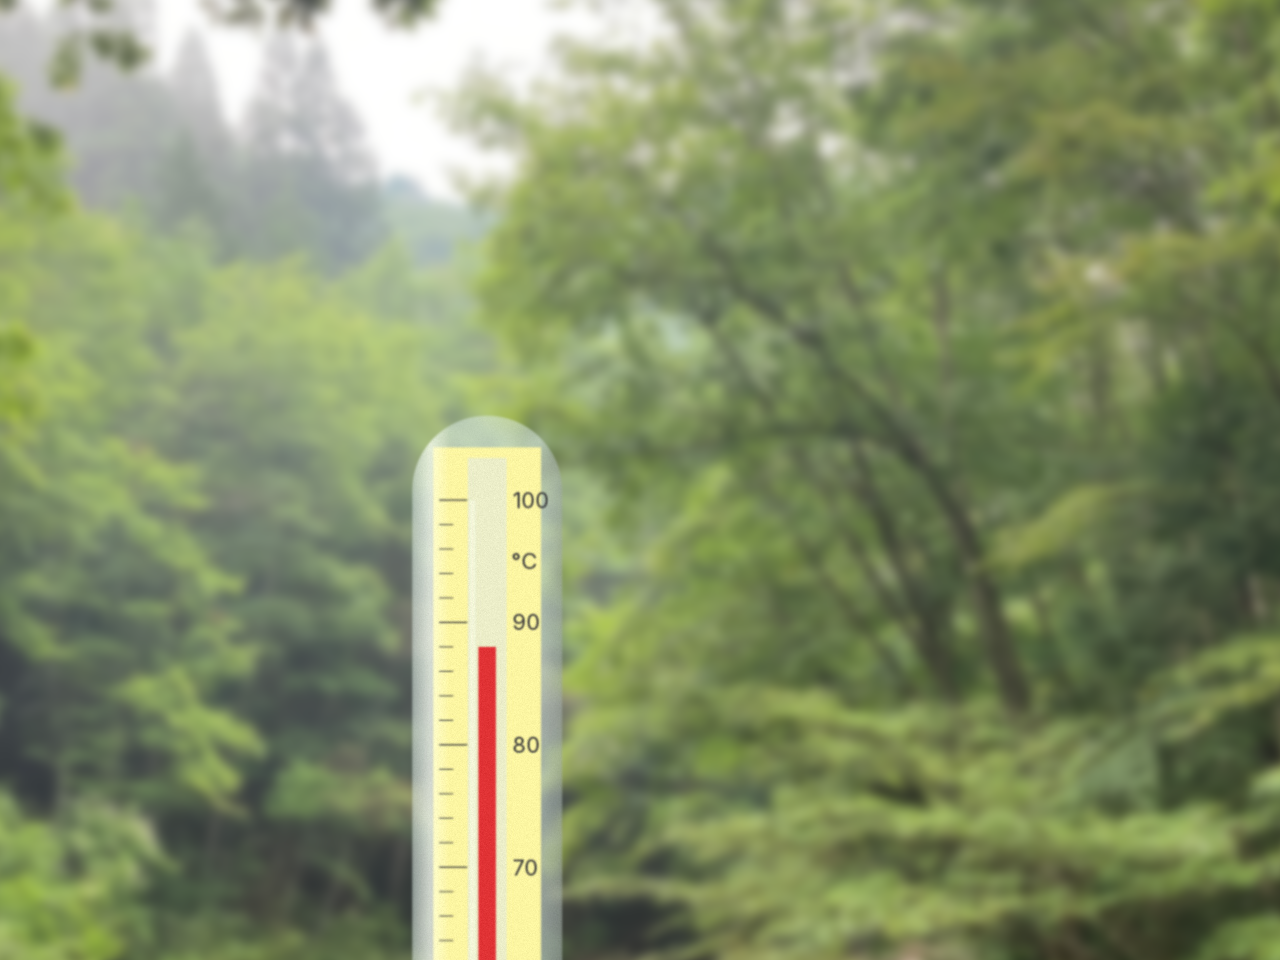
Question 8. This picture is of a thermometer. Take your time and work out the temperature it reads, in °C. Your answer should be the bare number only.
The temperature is 88
